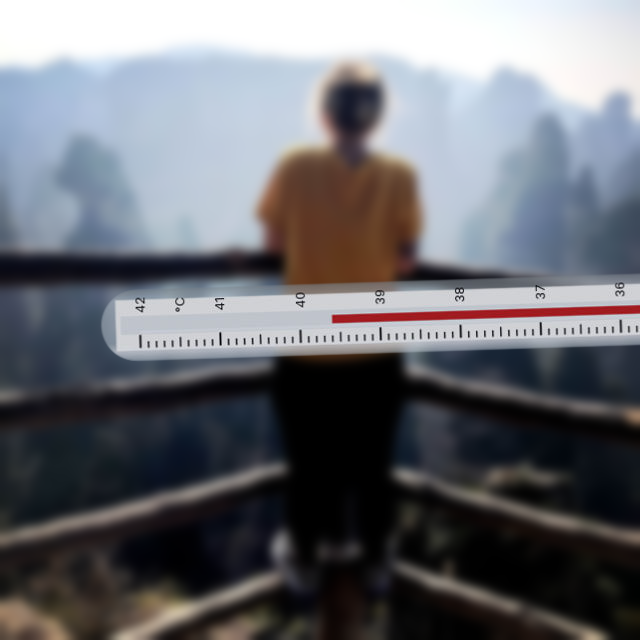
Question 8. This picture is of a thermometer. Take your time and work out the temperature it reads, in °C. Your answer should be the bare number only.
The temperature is 39.6
